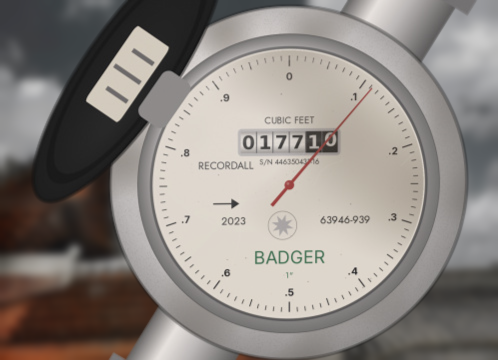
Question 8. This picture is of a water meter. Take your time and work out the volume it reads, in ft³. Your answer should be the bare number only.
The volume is 17710.11
